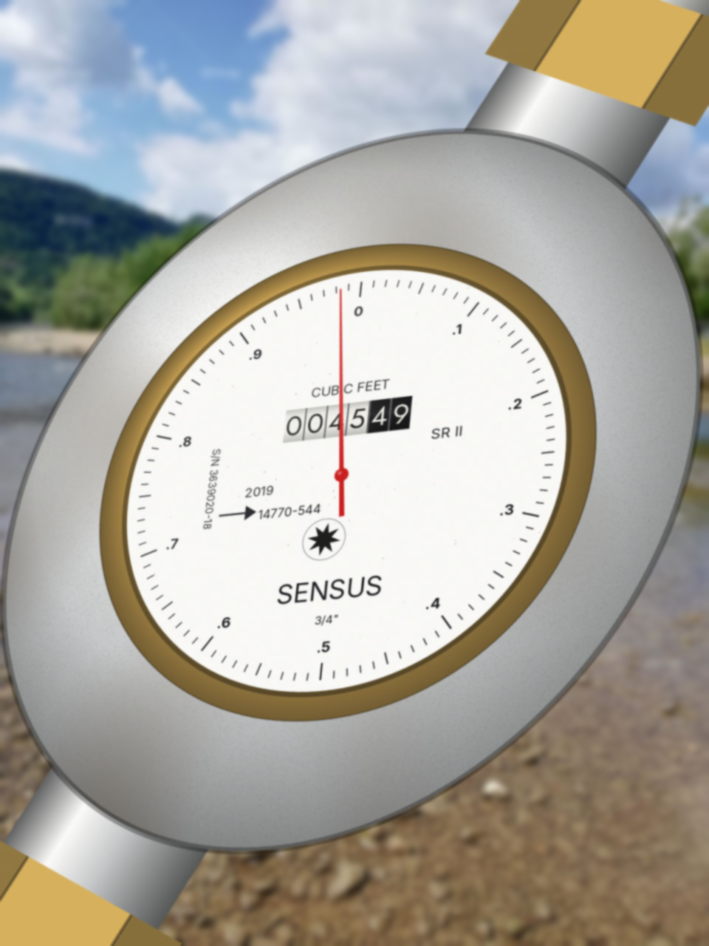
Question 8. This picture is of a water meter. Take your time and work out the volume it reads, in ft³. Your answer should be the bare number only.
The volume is 4548.98
